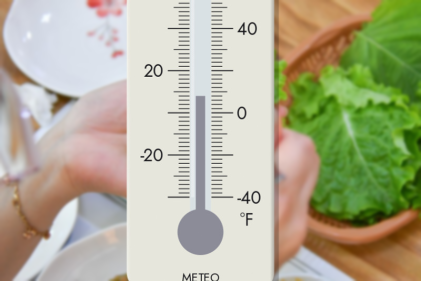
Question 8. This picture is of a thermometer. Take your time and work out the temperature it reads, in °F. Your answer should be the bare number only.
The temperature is 8
